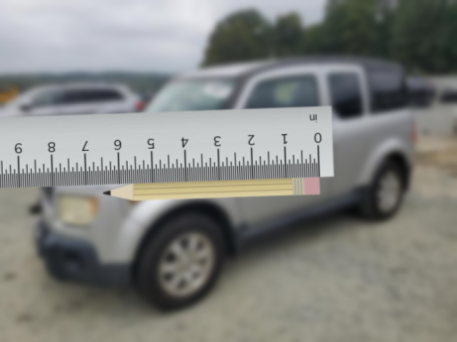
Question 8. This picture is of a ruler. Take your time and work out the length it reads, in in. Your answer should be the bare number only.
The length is 6.5
